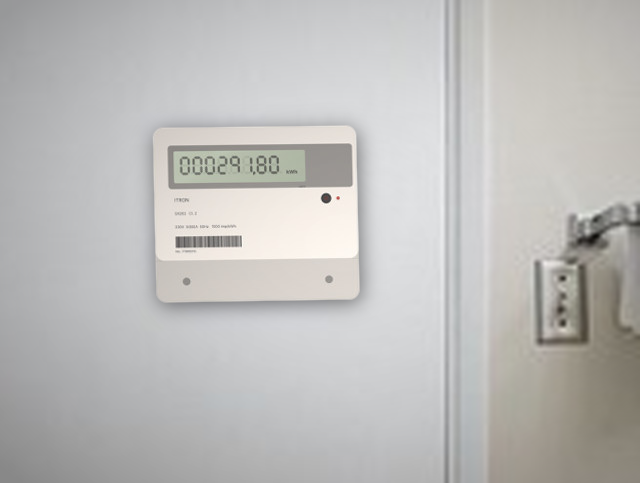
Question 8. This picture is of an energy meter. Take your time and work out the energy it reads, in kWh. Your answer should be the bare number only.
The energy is 291.80
